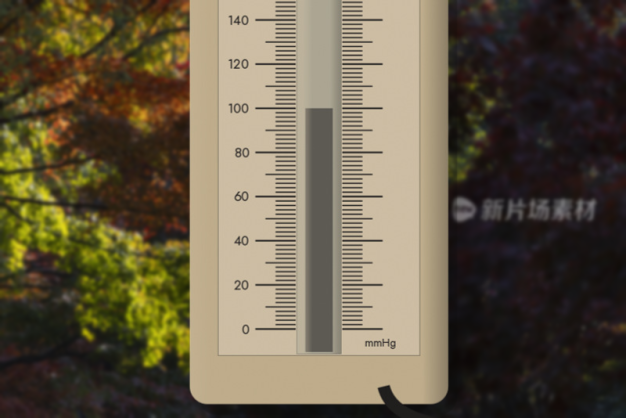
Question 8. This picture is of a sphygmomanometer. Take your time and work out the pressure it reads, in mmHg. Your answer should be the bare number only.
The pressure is 100
